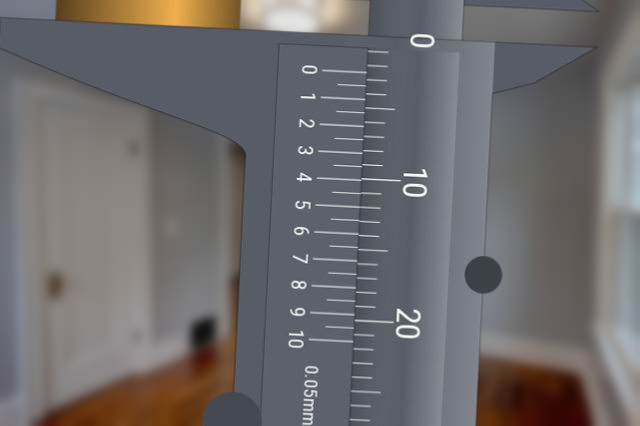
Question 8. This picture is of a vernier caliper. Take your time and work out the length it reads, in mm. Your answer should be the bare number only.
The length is 2.5
